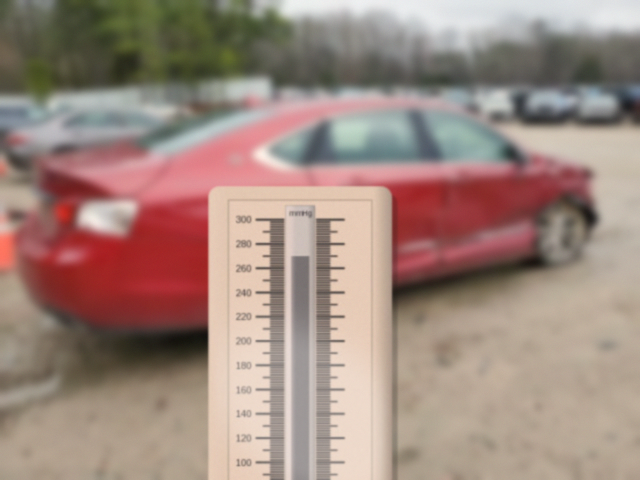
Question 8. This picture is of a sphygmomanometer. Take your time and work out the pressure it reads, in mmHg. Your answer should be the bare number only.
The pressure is 270
